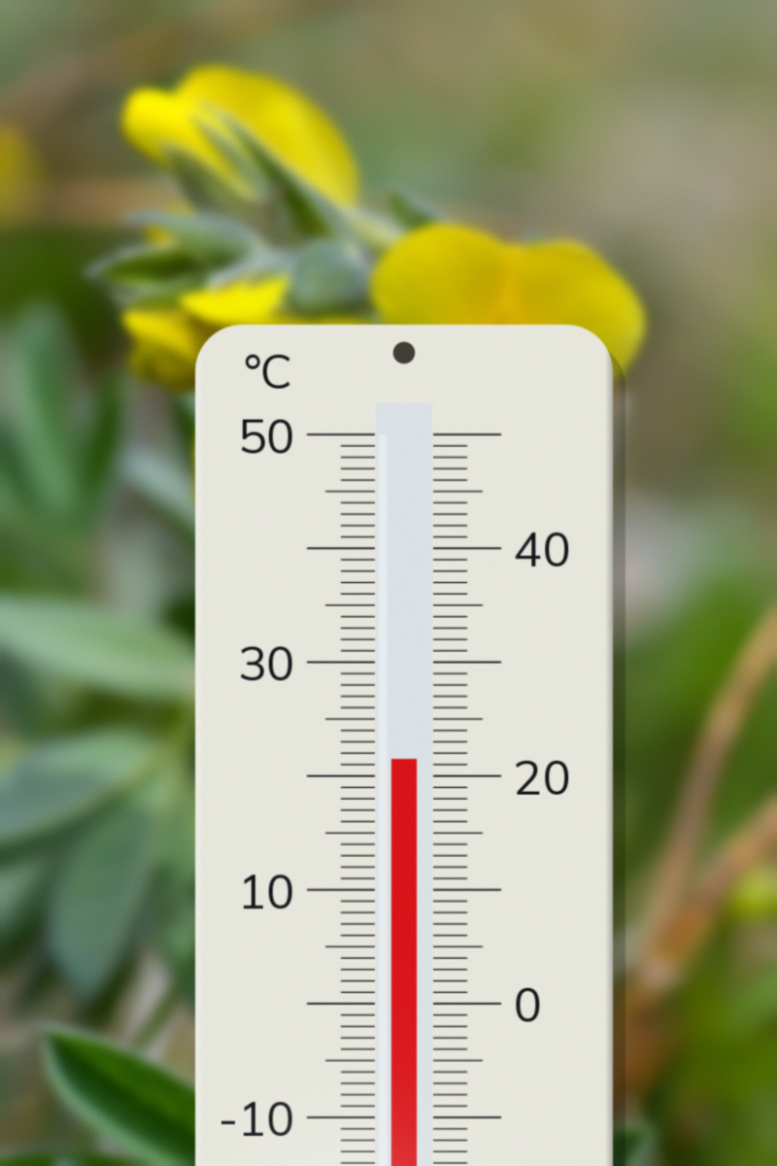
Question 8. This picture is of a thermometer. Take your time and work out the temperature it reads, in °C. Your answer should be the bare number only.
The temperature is 21.5
